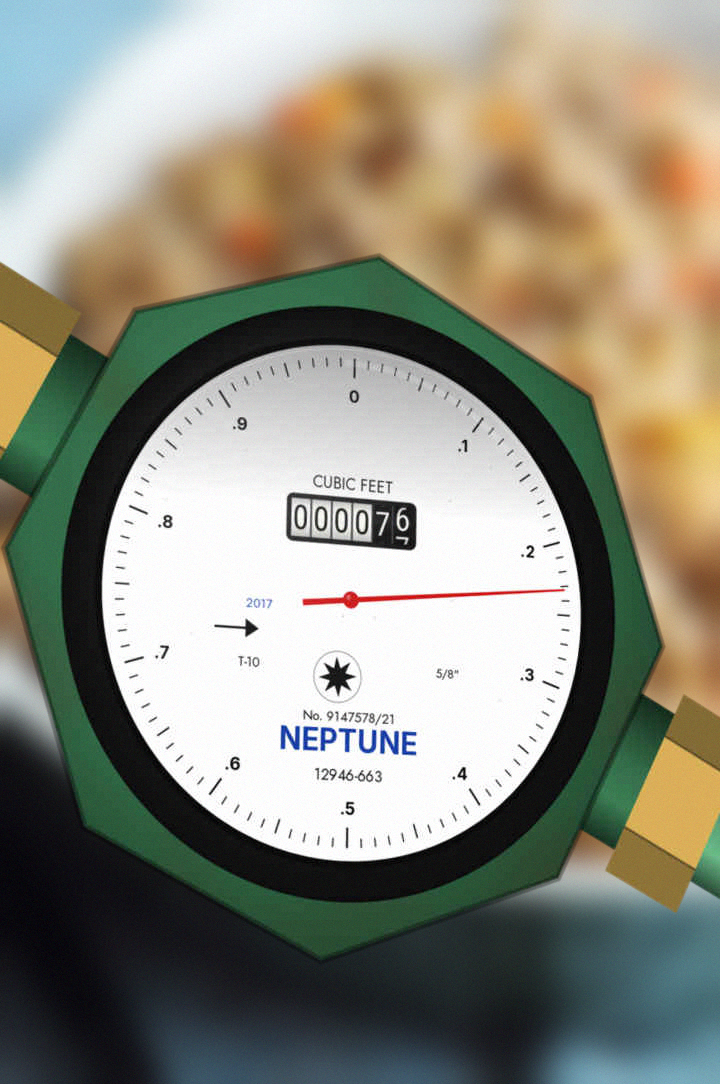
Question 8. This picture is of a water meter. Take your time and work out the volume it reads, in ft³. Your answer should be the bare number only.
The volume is 76.23
